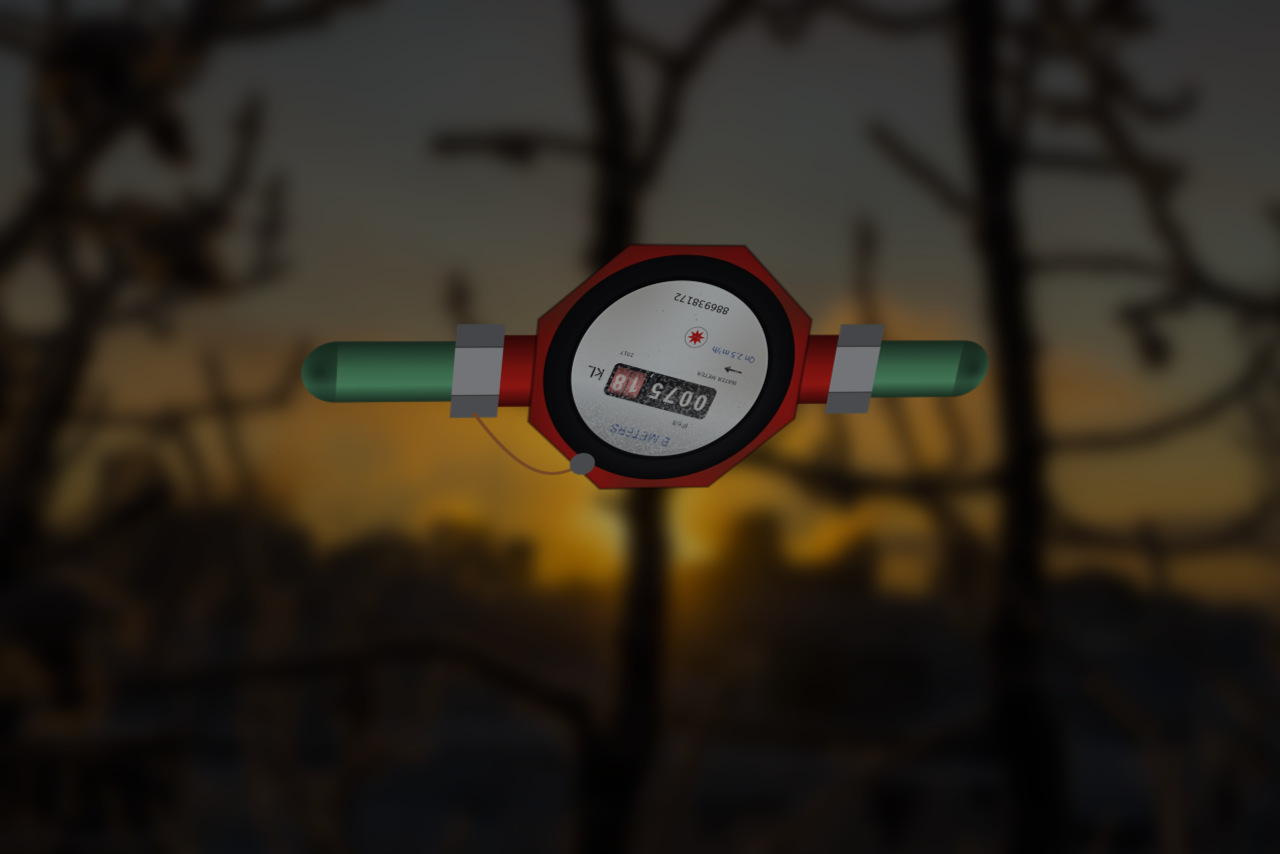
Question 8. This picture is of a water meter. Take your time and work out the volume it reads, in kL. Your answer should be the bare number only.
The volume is 75.18
